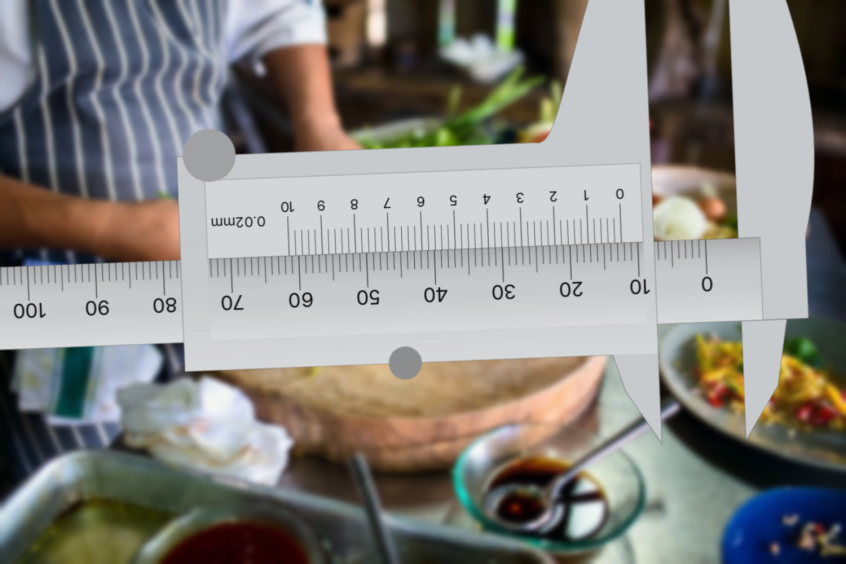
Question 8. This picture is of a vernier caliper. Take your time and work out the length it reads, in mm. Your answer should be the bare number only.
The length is 12.4
